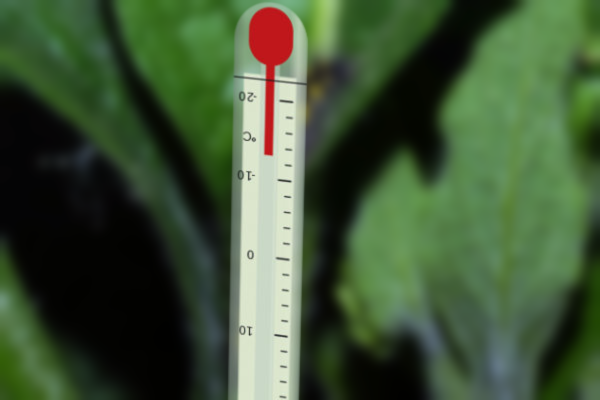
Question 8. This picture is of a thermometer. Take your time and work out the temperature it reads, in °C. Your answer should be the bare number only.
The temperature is -13
